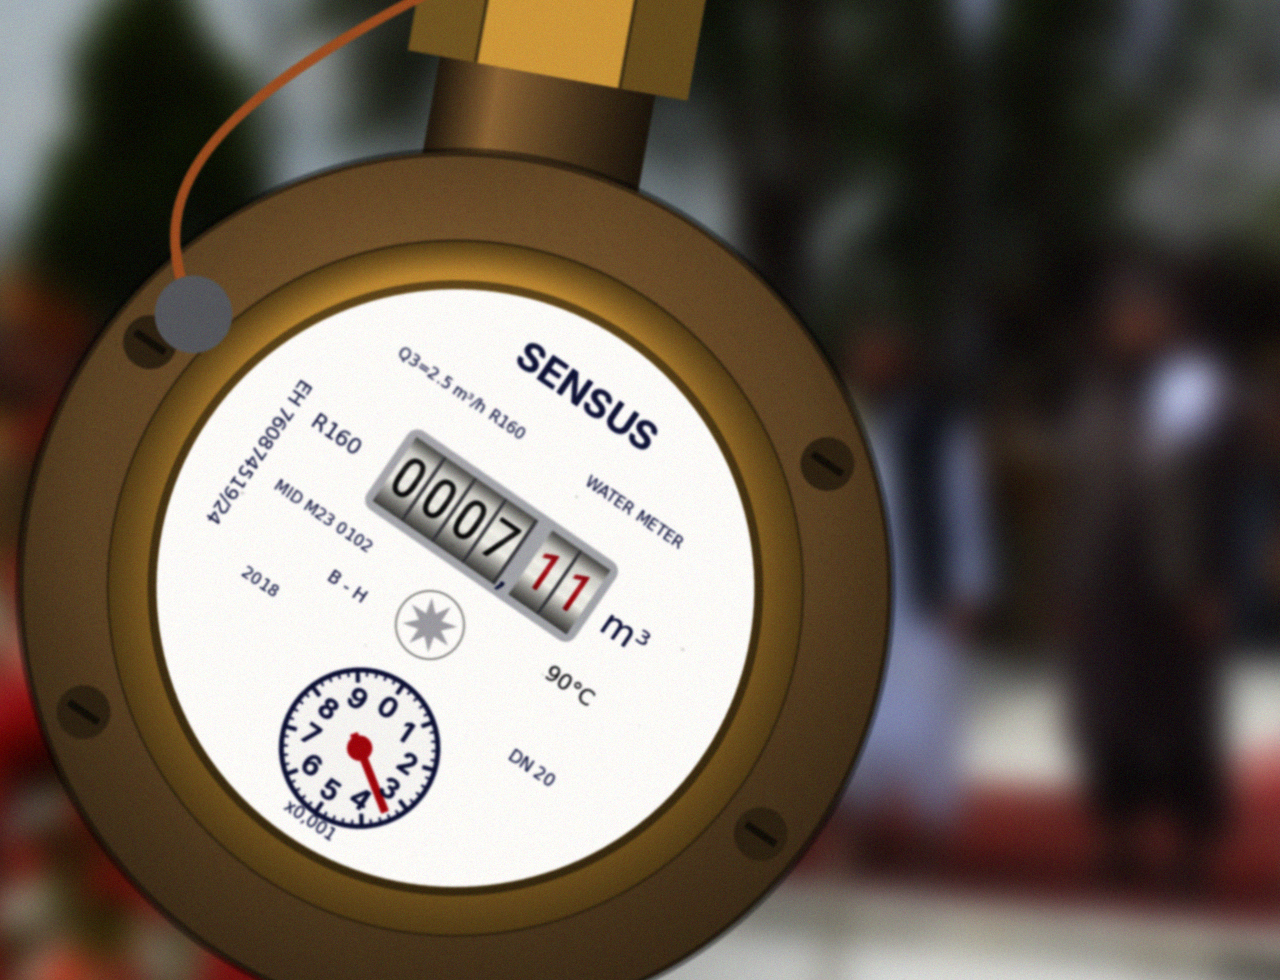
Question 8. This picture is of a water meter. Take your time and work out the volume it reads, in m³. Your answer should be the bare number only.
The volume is 7.113
